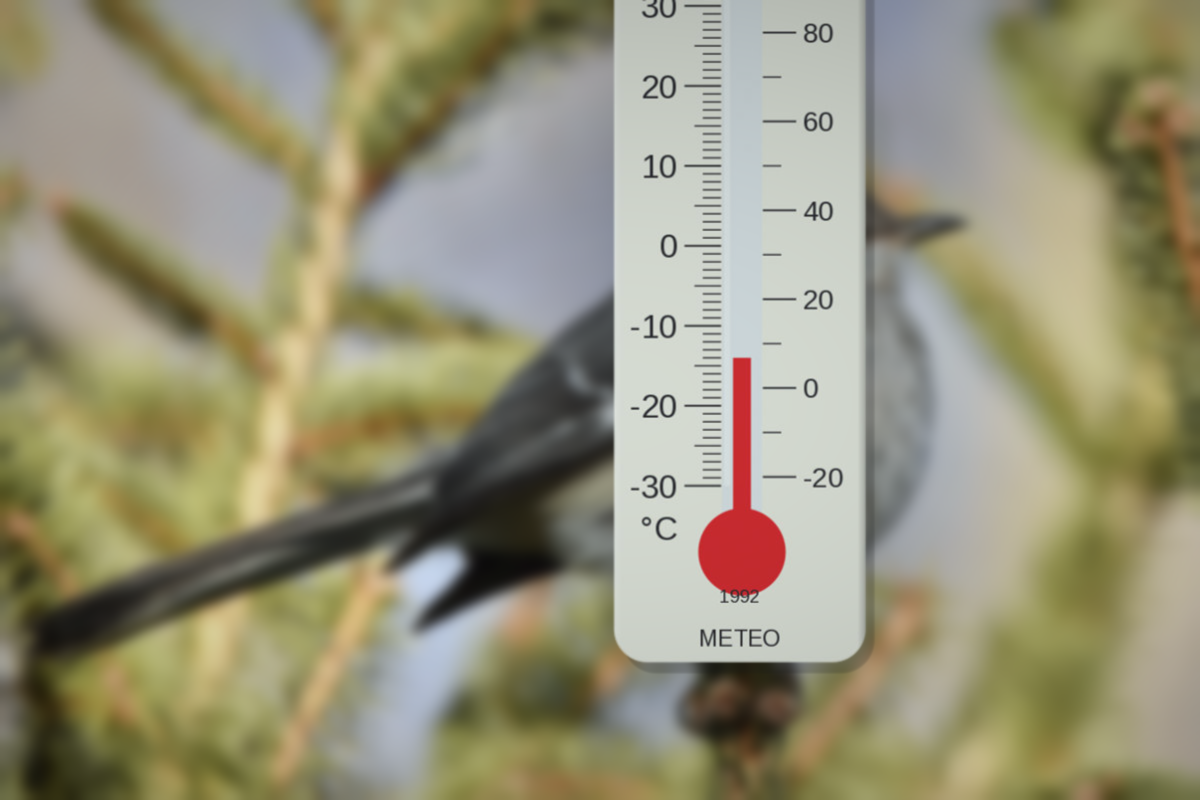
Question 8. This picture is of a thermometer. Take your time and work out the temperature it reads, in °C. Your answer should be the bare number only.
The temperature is -14
